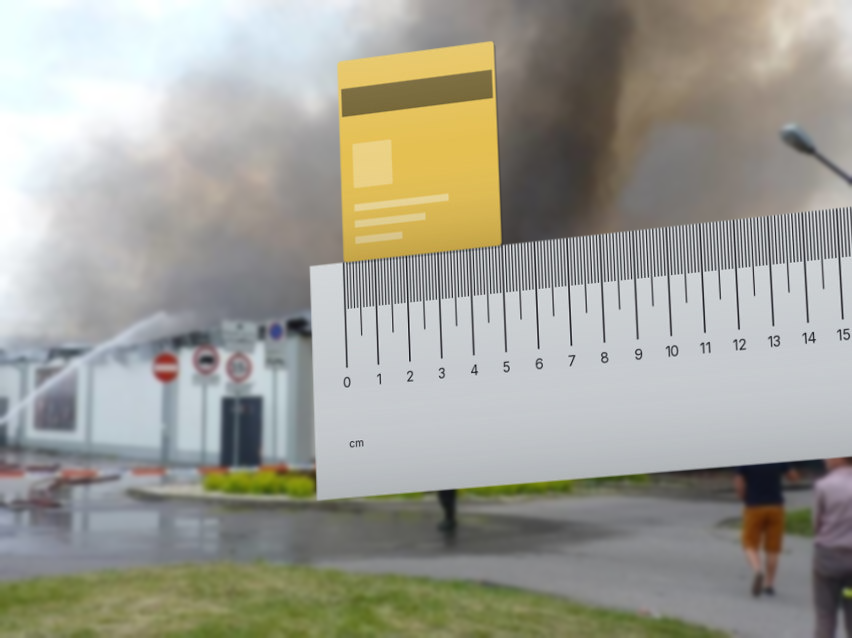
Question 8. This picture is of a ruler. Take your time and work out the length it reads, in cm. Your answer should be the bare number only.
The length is 5
